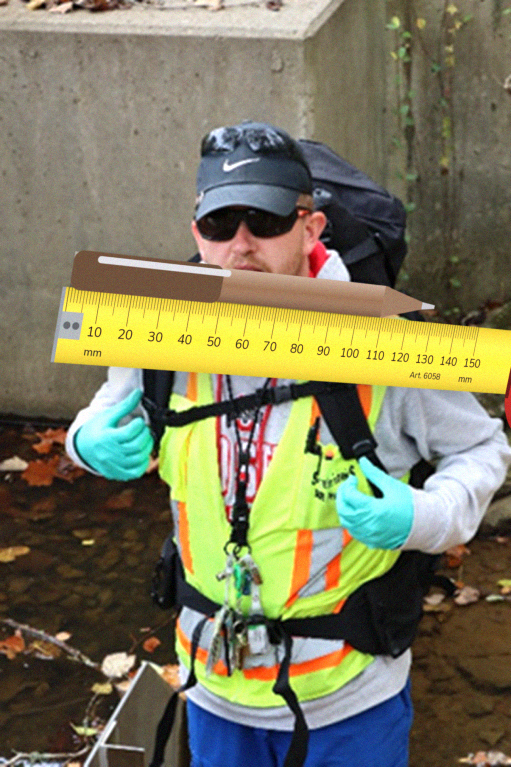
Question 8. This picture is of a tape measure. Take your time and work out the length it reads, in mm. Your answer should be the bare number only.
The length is 130
